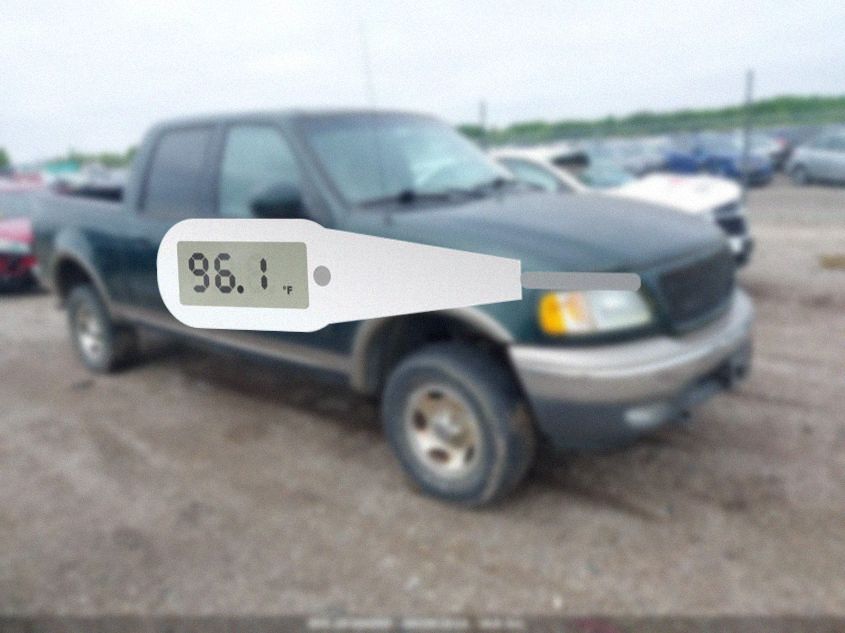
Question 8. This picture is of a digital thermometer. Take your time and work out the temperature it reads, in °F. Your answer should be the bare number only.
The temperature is 96.1
